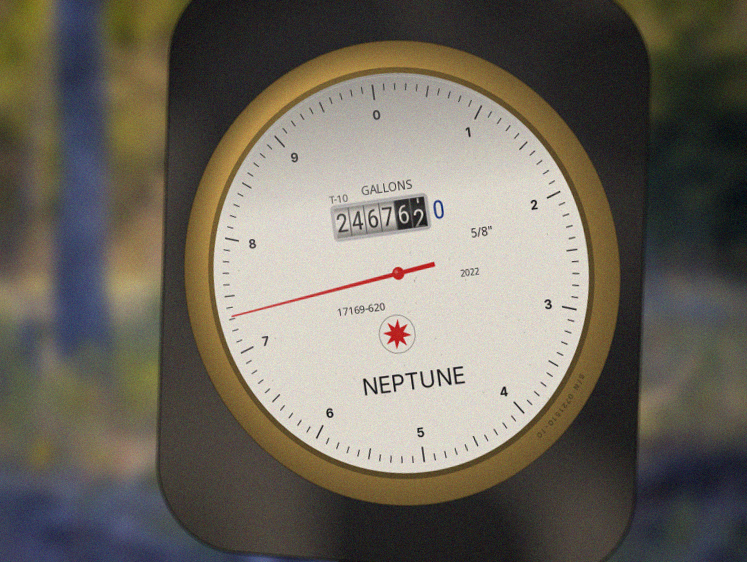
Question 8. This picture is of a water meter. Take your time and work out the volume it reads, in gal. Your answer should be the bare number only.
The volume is 2467617.3
